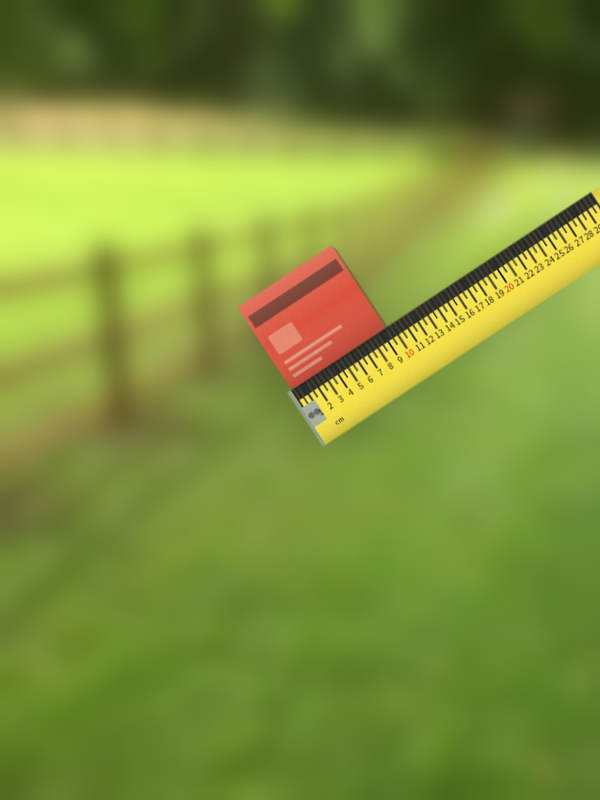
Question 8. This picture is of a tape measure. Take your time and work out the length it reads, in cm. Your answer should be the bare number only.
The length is 9.5
